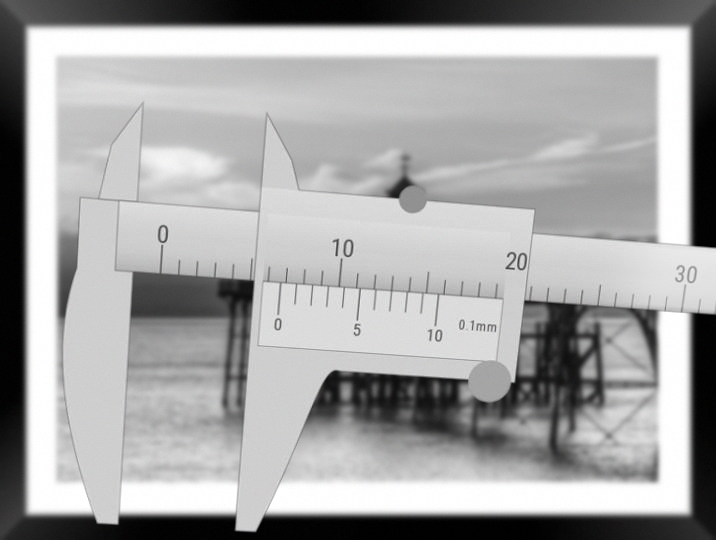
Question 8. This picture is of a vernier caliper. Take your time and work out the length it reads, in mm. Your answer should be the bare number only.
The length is 6.7
